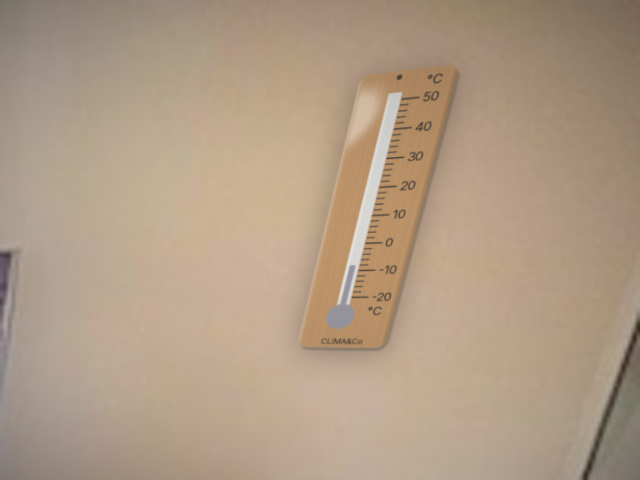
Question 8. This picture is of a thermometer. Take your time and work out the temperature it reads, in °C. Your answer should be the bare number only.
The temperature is -8
